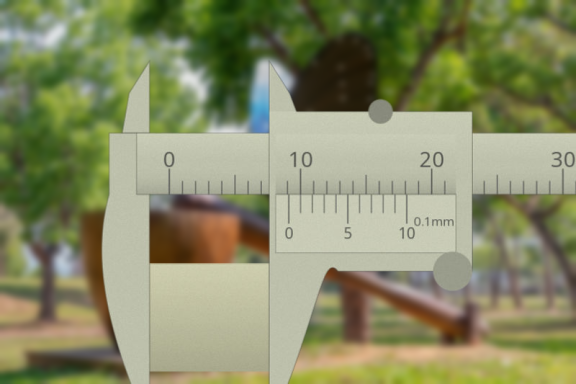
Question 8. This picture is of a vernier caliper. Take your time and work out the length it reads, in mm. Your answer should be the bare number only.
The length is 9.1
